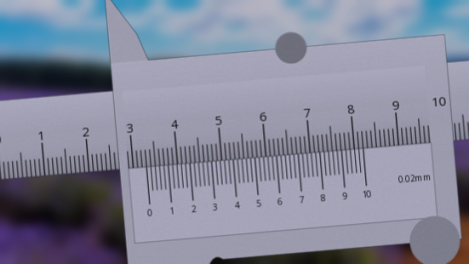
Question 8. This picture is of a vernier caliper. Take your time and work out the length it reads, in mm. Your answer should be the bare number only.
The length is 33.0
